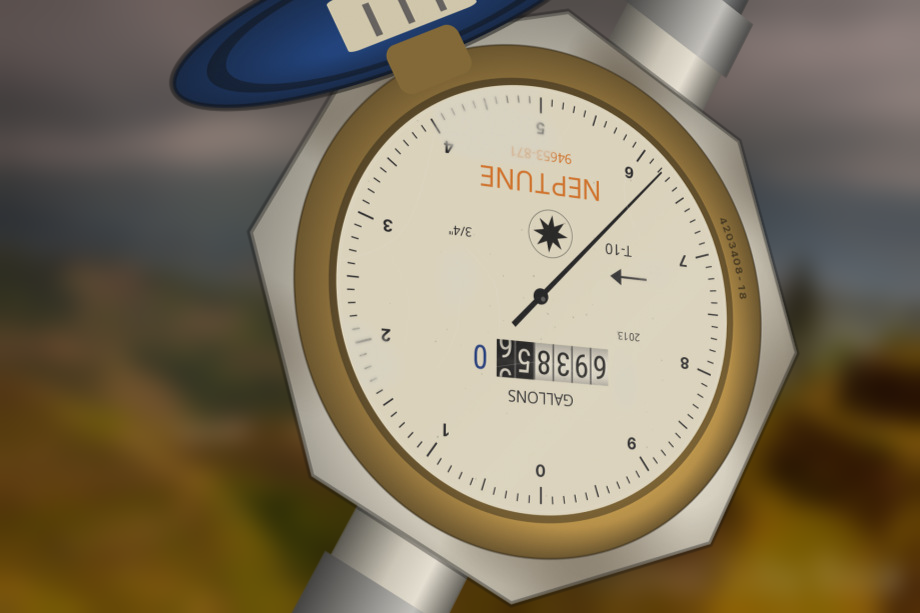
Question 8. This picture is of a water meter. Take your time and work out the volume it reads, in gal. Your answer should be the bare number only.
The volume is 6938556.2
